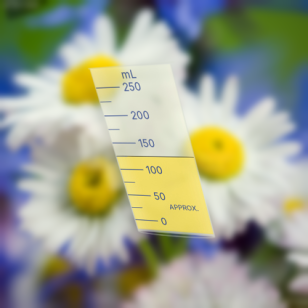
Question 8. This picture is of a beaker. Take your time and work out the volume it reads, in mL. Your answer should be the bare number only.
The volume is 125
